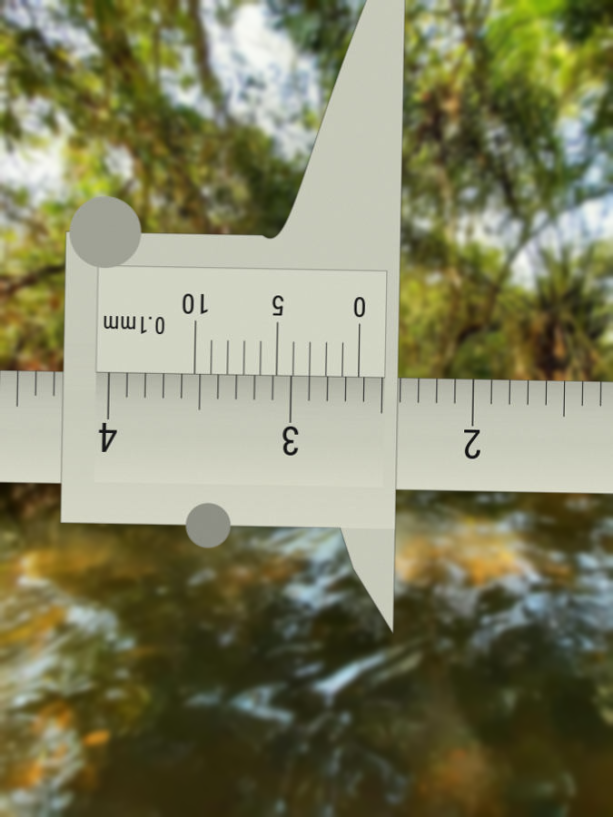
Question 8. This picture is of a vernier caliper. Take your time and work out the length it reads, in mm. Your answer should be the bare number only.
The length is 26.3
